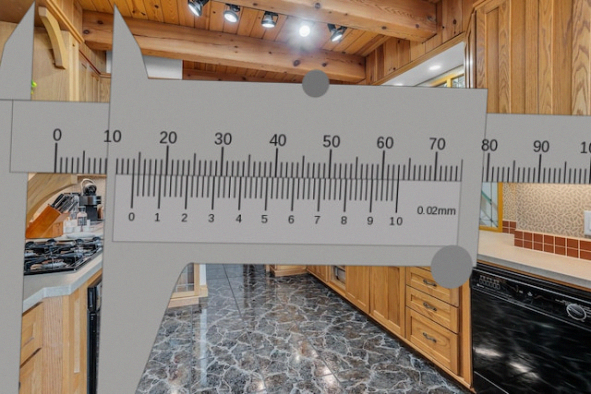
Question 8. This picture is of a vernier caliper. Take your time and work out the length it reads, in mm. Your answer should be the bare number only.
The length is 14.0
